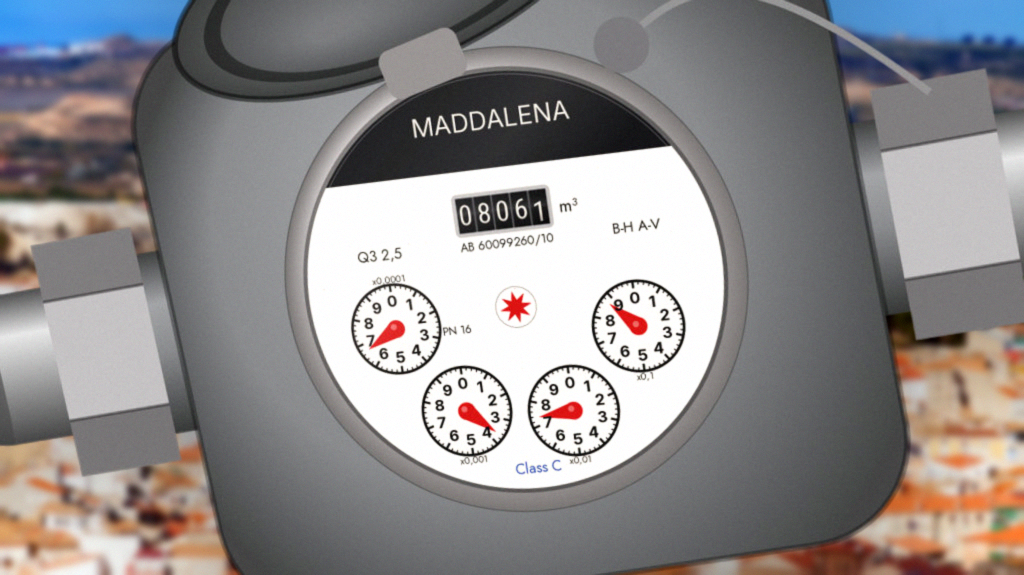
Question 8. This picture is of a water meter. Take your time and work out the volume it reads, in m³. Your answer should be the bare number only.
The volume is 8060.8736
